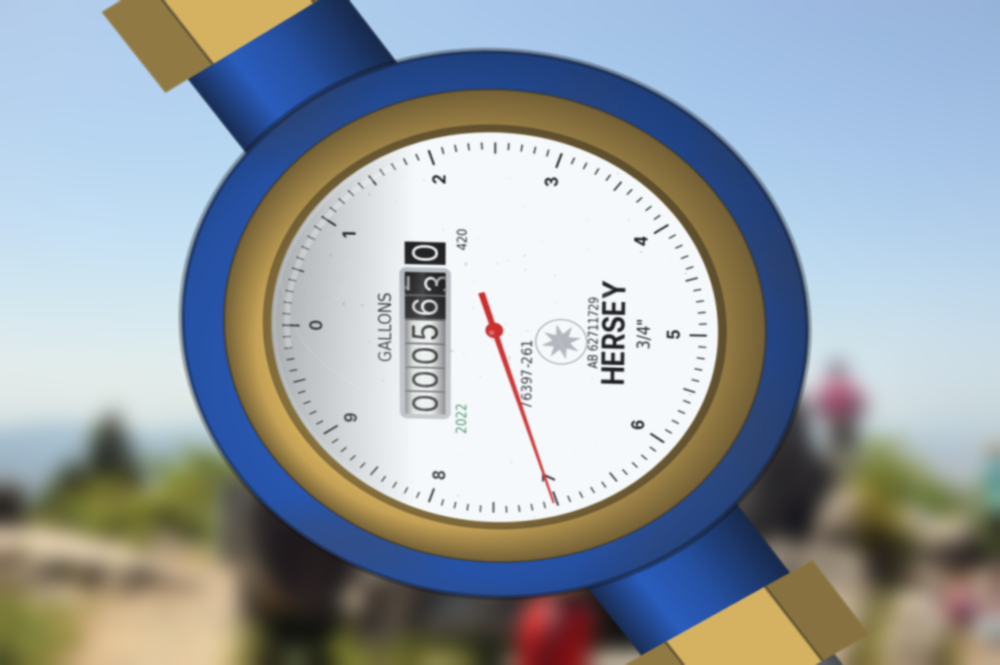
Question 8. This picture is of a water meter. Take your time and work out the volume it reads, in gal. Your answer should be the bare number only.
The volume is 5627.0
